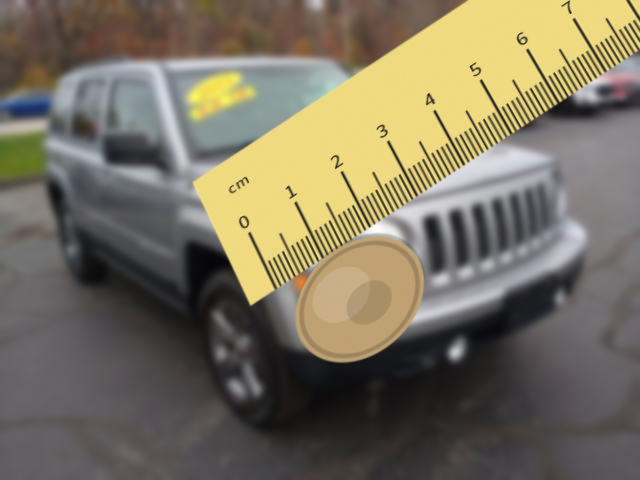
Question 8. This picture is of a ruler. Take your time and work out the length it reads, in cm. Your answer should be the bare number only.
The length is 2.5
